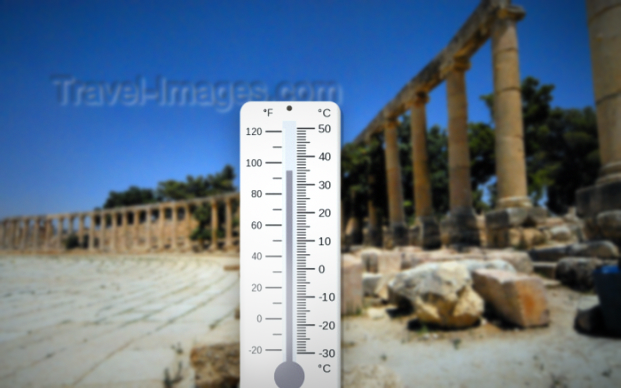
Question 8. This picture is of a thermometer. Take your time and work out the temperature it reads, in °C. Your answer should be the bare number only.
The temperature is 35
